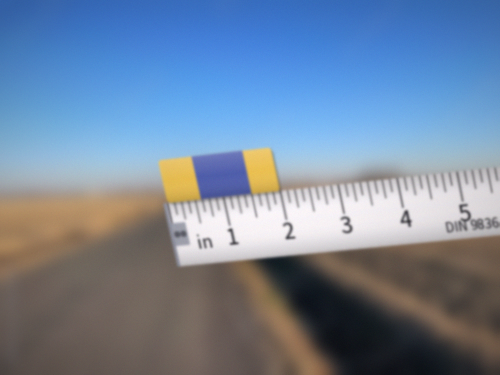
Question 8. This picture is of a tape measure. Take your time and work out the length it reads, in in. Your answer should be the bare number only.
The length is 2
